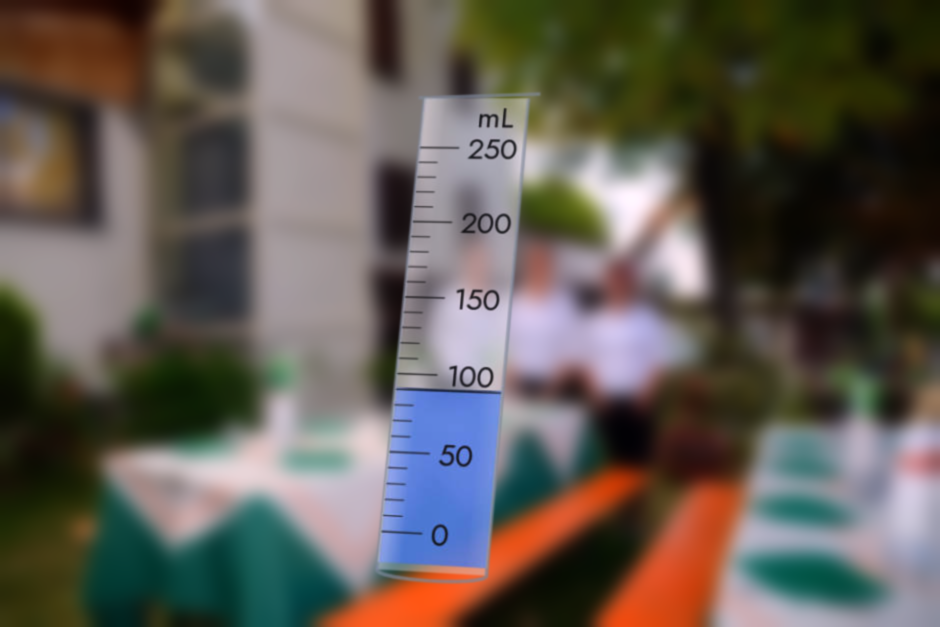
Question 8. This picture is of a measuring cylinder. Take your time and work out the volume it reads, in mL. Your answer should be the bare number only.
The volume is 90
